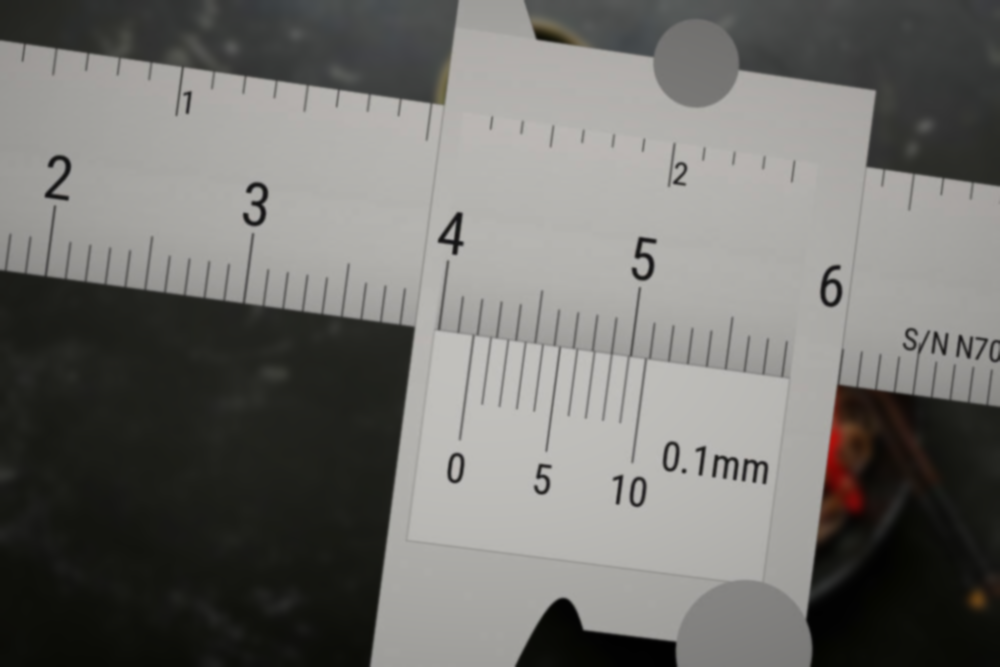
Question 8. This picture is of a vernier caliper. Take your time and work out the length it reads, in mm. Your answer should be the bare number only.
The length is 41.8
